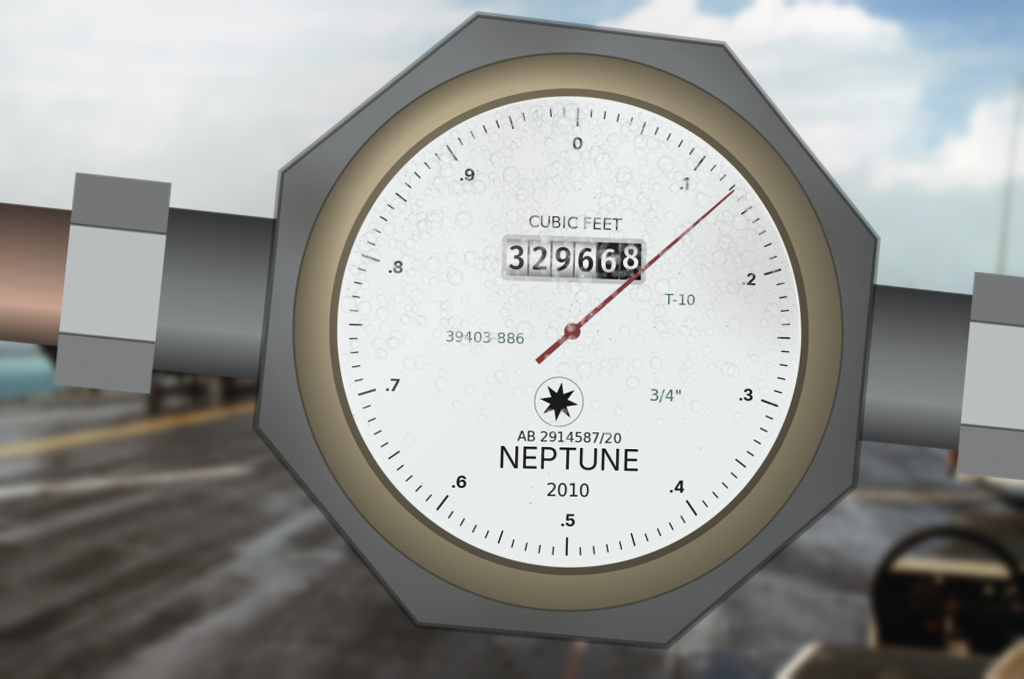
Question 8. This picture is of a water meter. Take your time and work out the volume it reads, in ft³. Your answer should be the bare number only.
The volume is 329668.13
